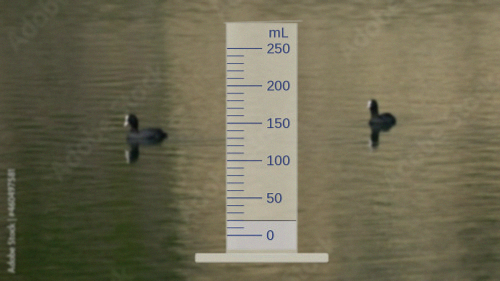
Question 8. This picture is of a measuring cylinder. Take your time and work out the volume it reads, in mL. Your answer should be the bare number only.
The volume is 20
